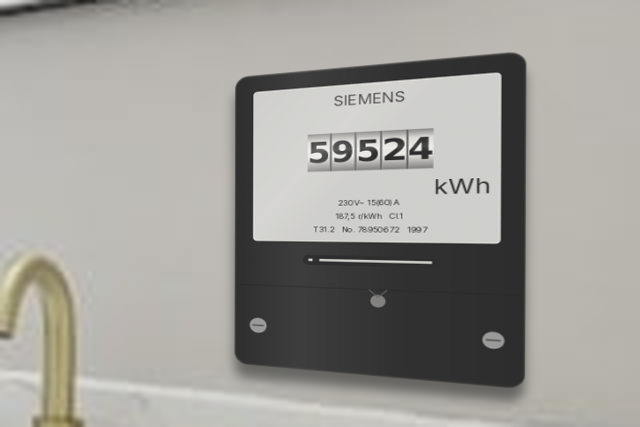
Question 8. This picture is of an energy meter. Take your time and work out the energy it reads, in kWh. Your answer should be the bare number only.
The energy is 59524
